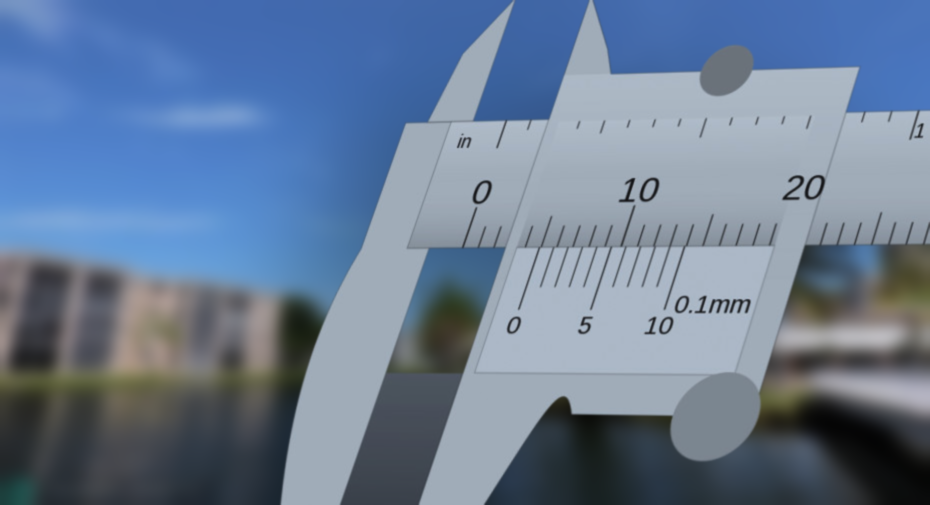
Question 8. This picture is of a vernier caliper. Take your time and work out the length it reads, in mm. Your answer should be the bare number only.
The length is 4.9
